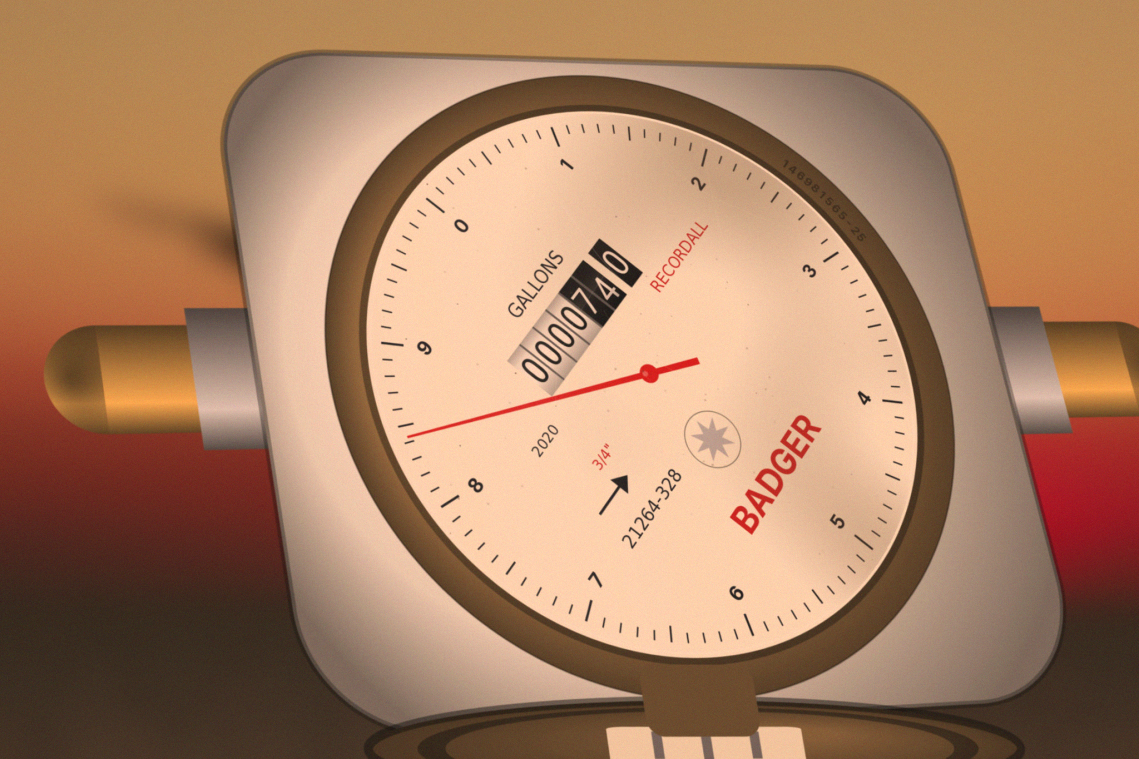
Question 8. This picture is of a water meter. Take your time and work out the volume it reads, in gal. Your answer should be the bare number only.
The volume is 738.4
